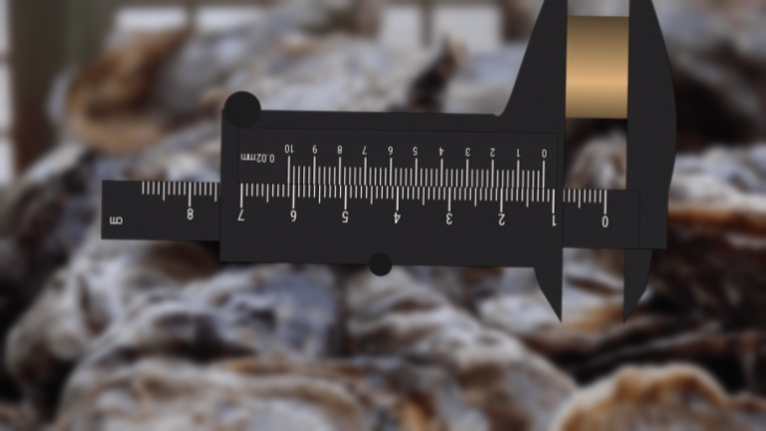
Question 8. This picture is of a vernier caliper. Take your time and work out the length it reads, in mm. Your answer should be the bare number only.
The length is 12.0
